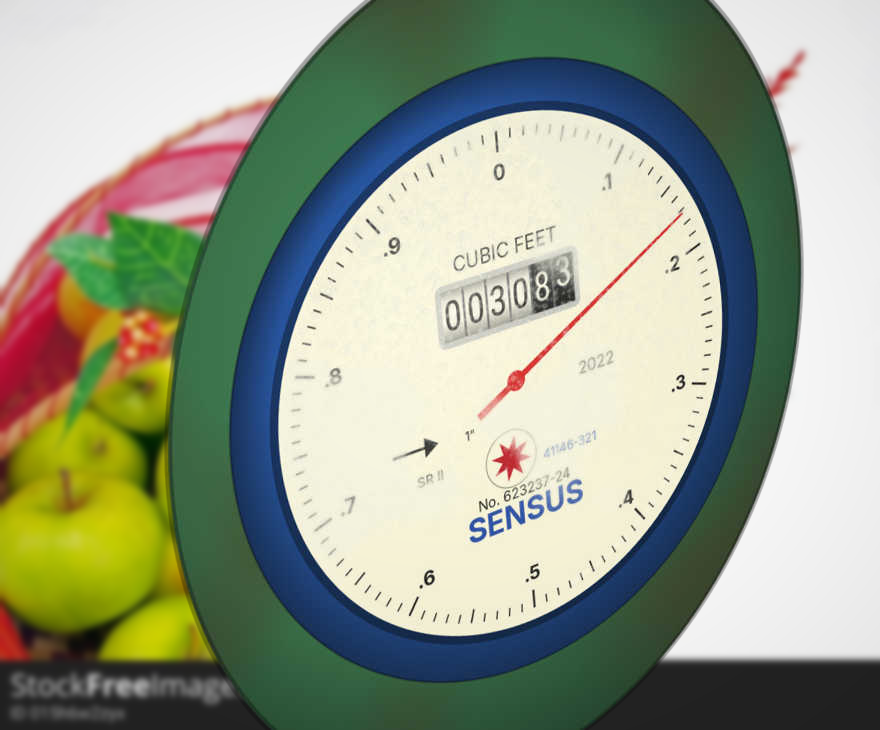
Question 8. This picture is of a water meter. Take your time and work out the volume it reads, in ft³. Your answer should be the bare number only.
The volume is 3083.17
